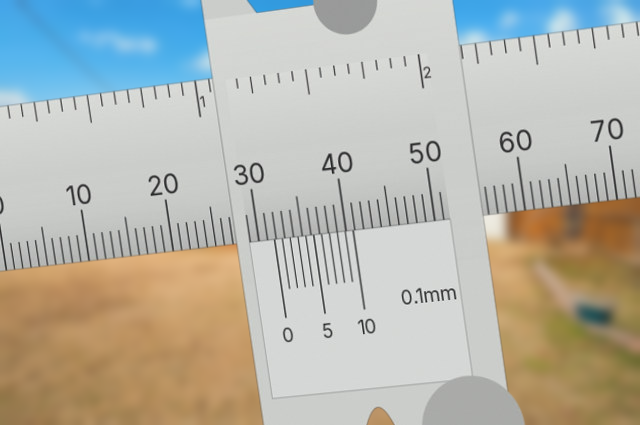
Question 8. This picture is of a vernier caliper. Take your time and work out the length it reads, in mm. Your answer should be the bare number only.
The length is 31.8
